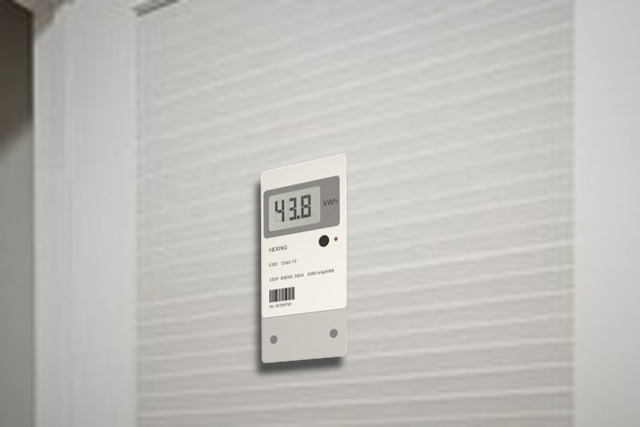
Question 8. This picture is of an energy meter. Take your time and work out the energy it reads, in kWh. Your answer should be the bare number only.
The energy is 43.8
